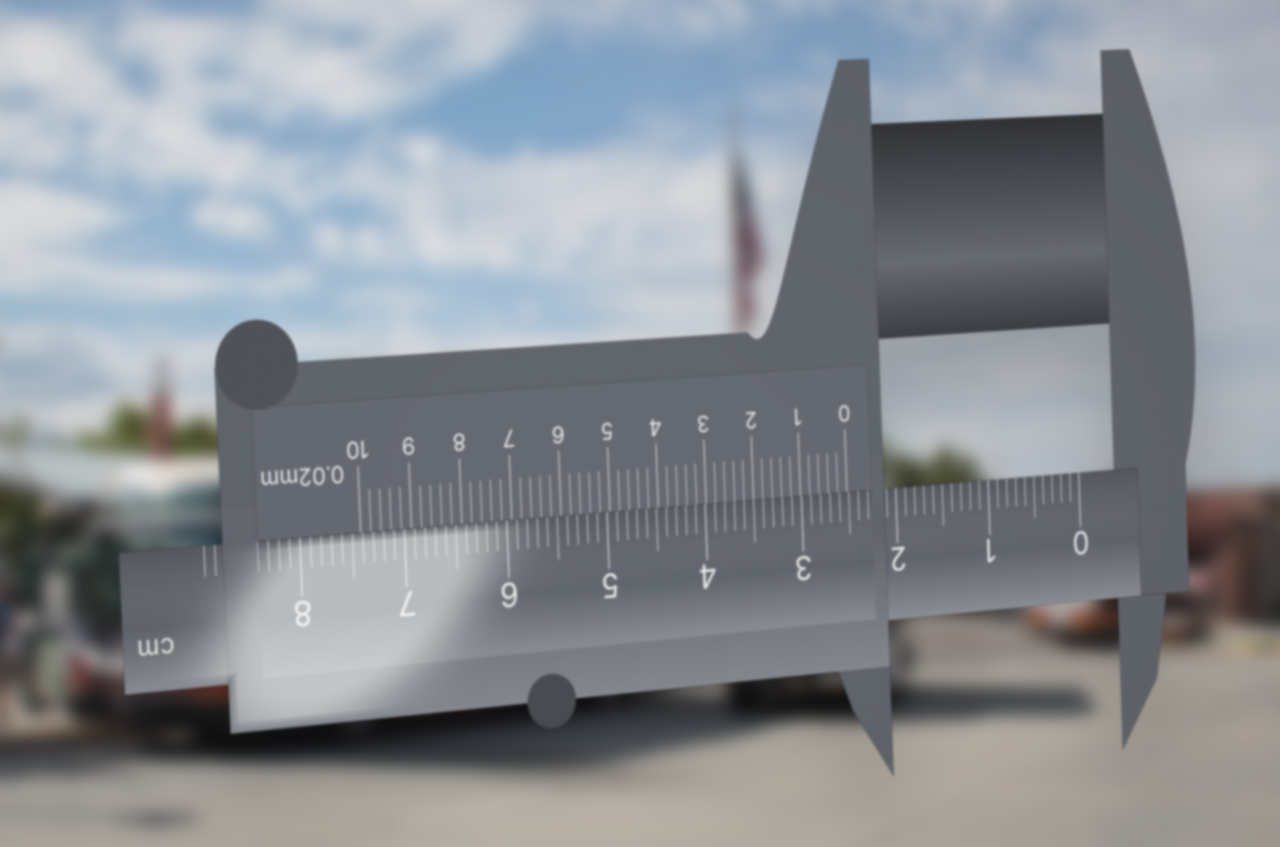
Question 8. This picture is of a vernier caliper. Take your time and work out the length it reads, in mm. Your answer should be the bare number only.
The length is 25.2
